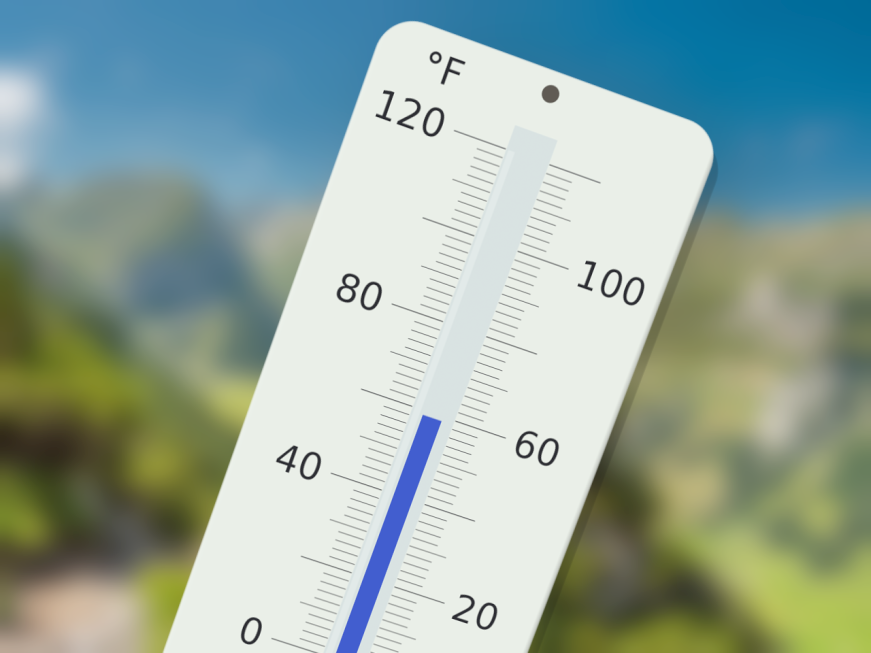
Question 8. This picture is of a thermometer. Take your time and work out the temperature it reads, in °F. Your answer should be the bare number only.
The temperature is 59
